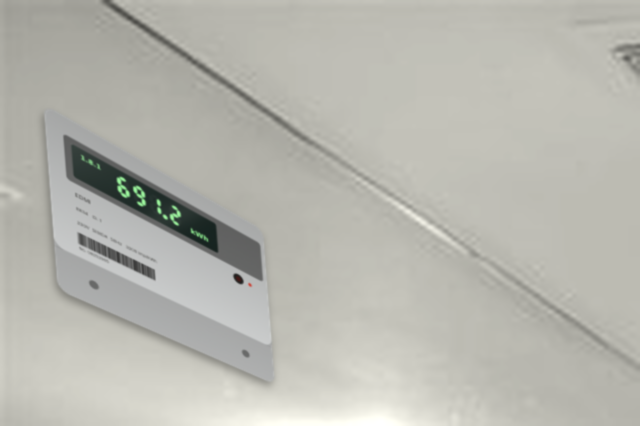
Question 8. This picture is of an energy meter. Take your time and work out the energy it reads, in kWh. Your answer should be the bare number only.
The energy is 691.2
